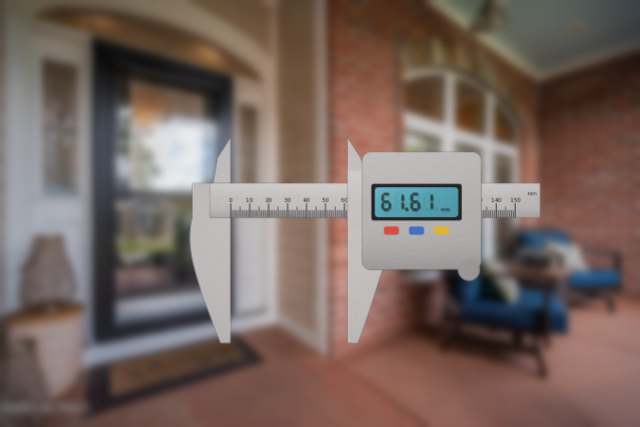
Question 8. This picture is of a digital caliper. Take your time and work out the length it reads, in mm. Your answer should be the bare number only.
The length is 61.61
